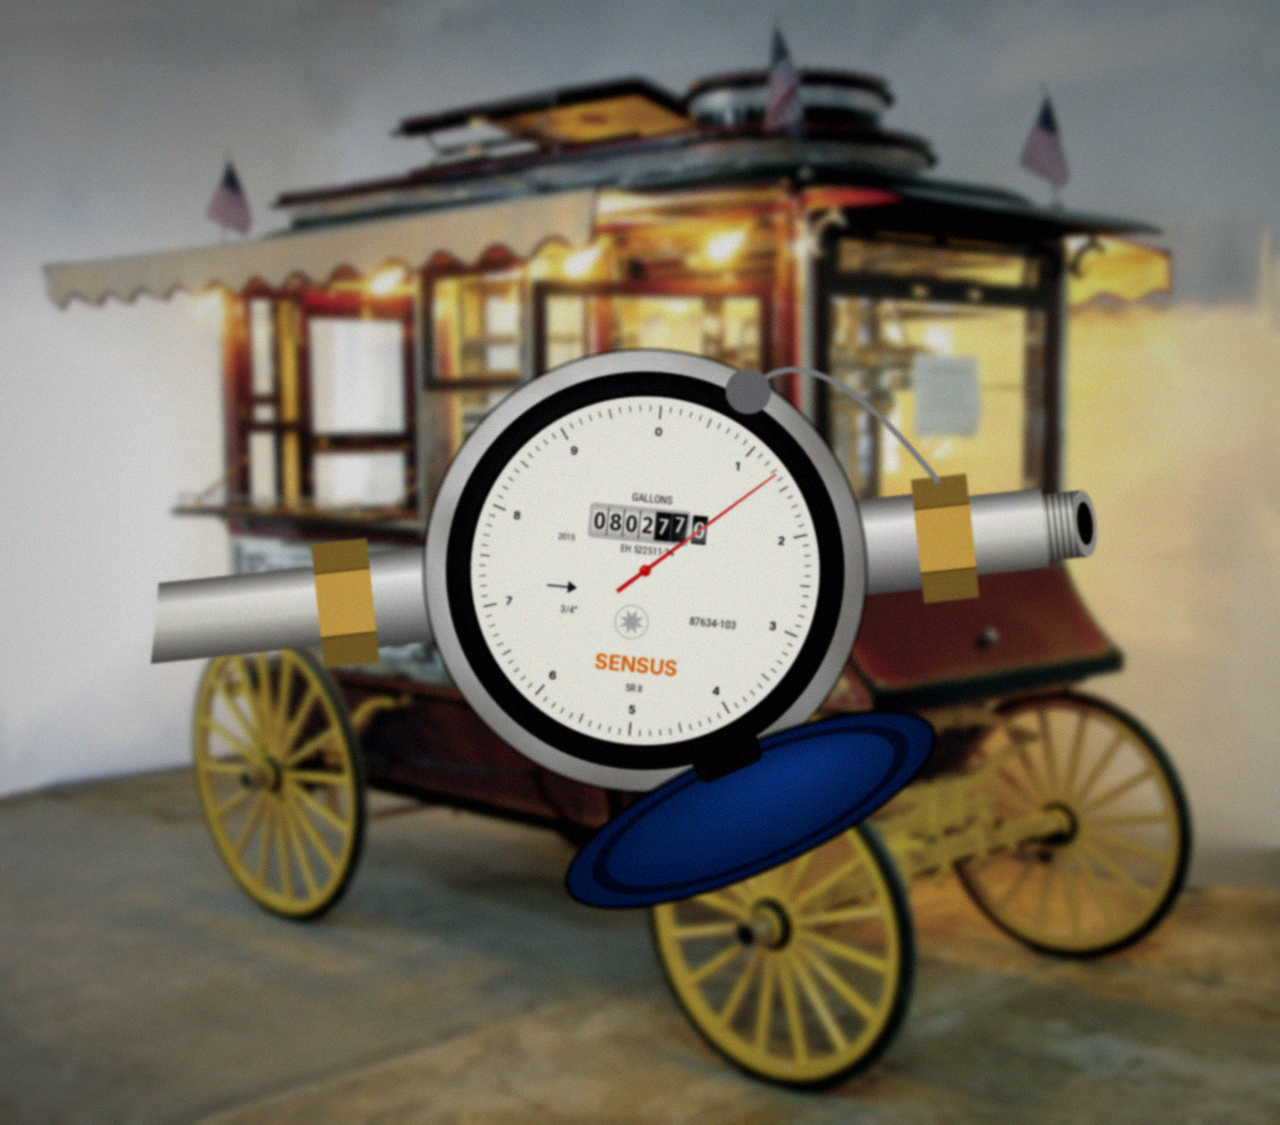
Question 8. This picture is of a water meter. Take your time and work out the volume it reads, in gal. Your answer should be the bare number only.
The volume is 802771.3
